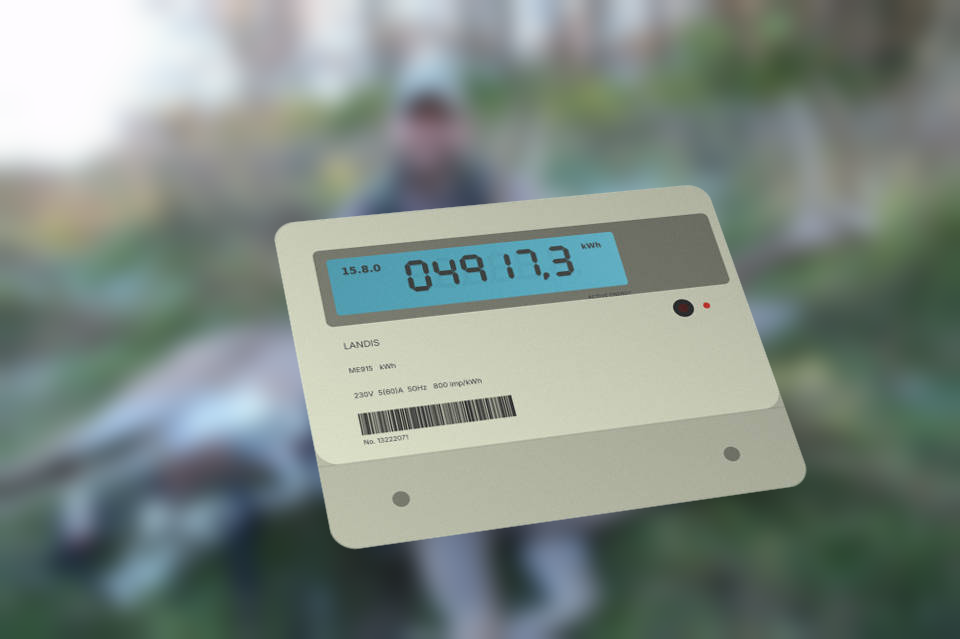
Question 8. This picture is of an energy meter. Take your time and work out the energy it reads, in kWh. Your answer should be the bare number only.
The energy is 4917.3
